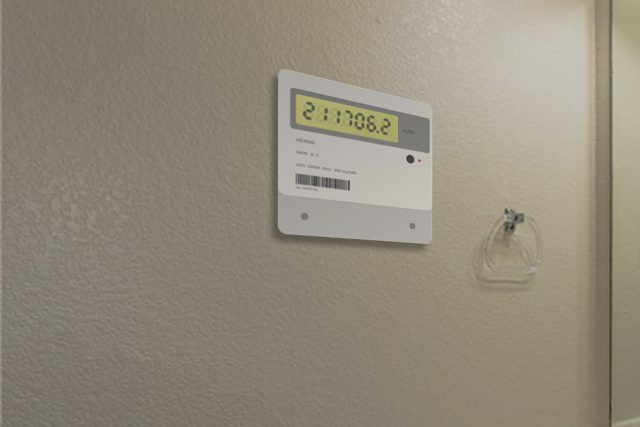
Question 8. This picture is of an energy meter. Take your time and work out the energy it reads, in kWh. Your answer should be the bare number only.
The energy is 211706.2
